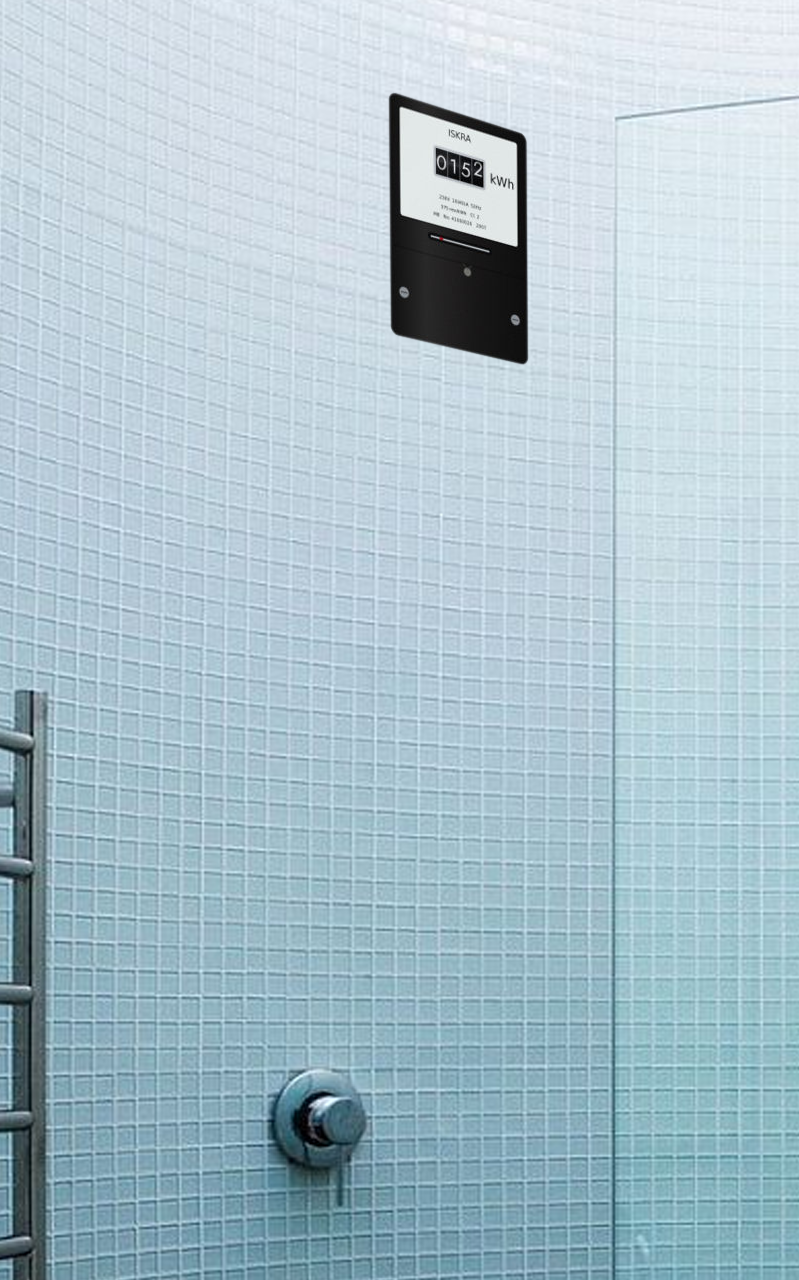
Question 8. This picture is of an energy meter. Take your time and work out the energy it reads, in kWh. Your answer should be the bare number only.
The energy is 152
